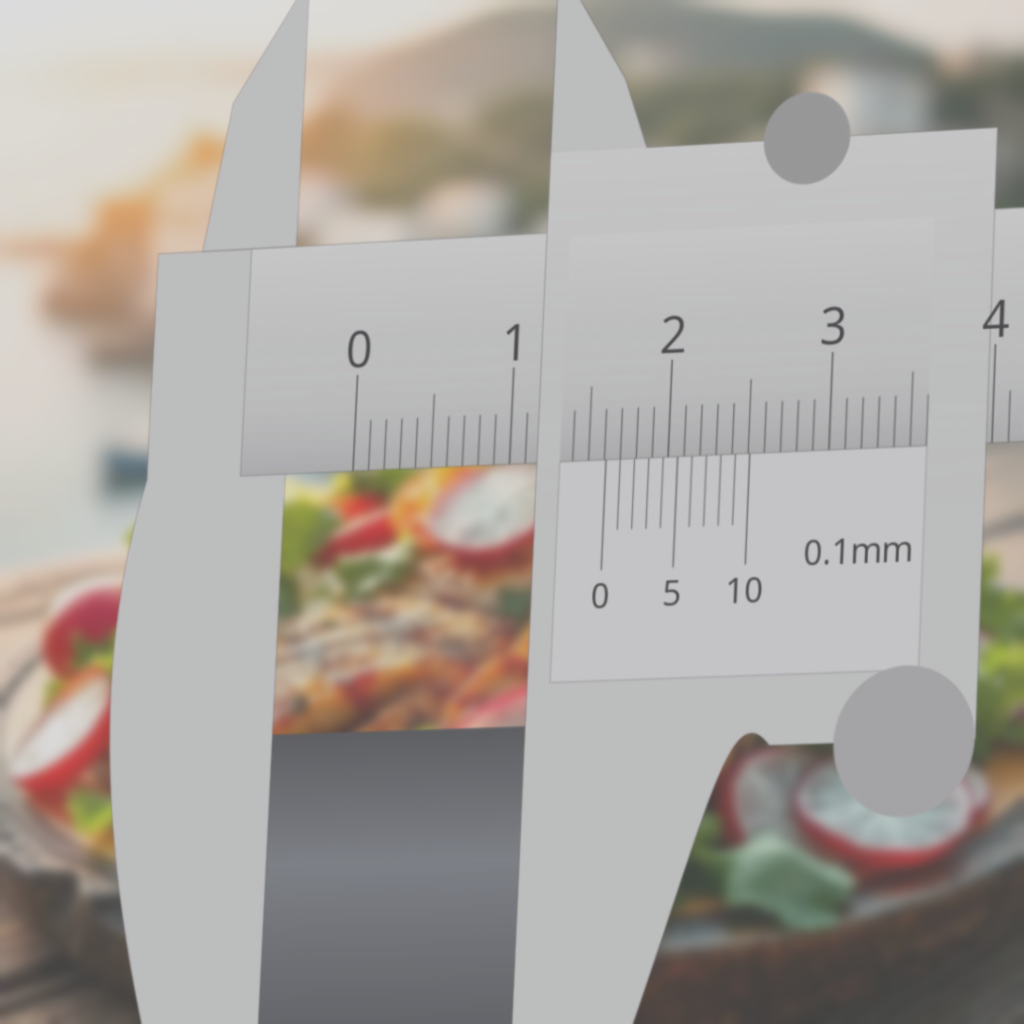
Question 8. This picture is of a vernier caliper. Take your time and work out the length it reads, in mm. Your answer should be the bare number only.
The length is 16.1
